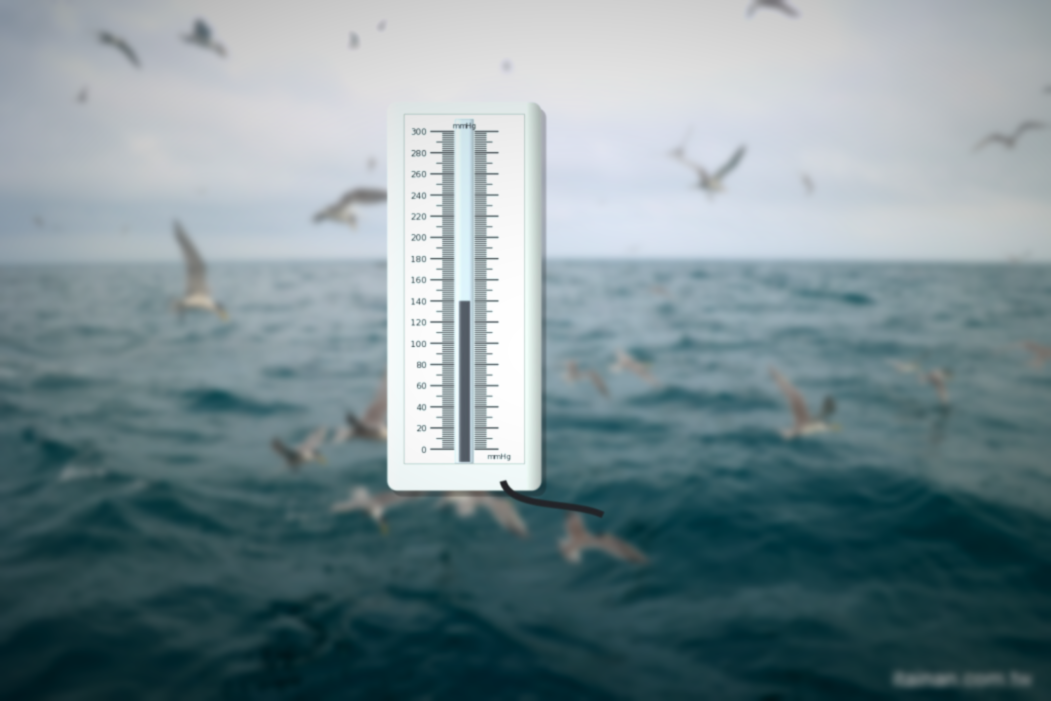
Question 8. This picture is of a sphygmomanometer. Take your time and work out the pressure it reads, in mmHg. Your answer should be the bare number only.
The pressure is 140
